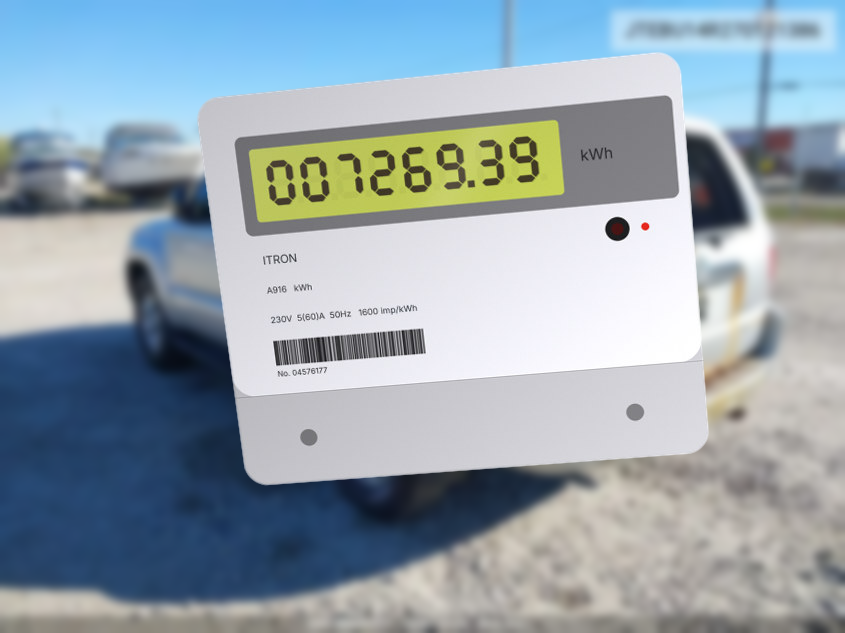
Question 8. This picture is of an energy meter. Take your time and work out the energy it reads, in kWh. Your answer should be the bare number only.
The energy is 7269.39
